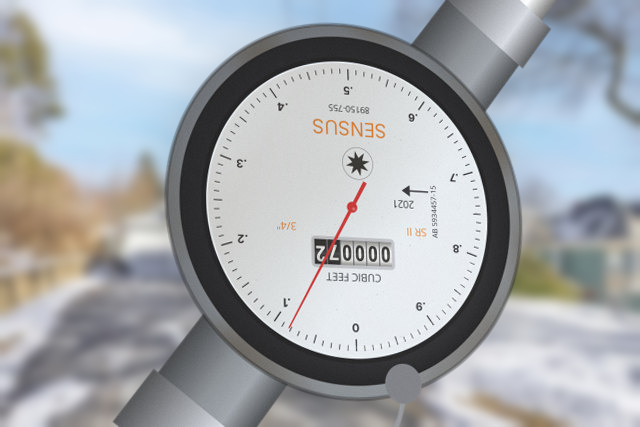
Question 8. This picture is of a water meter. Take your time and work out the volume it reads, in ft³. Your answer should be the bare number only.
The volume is 72.08
